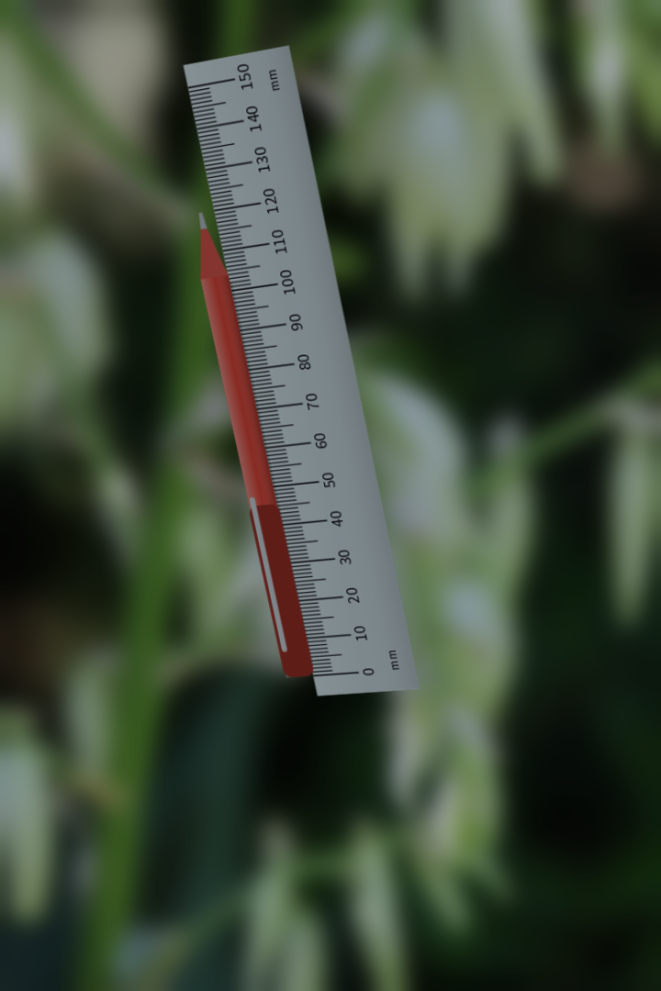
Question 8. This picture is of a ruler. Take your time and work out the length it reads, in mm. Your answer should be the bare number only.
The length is 120
